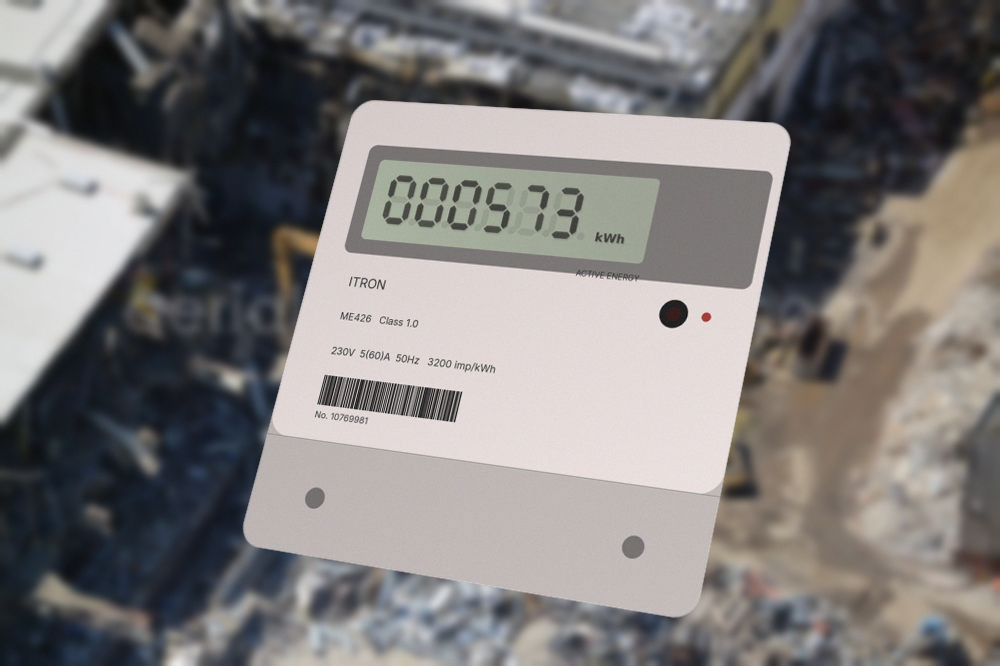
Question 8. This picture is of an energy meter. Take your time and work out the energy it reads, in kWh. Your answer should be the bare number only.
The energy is 573
